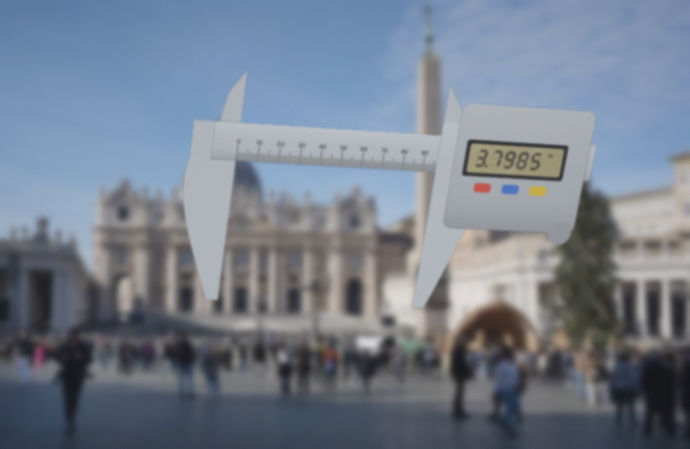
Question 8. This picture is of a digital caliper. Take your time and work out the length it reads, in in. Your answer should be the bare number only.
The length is 3.7985
